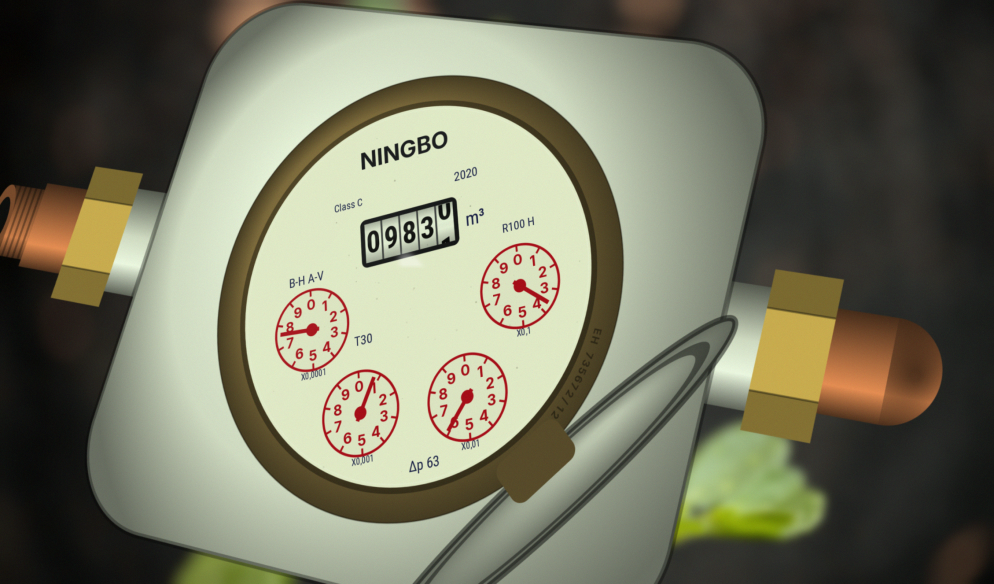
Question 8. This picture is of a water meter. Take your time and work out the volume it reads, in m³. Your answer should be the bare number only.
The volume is 9830.3607
